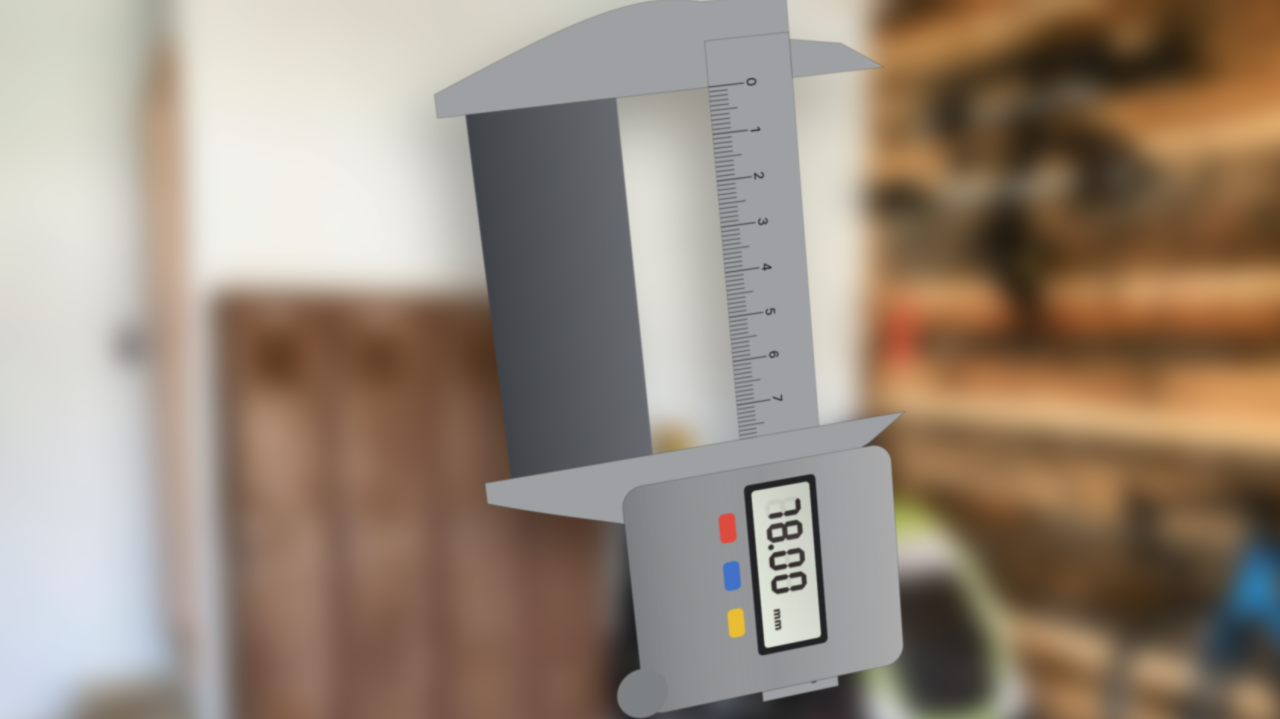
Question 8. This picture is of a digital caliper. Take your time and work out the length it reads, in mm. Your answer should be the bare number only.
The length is 78.00
